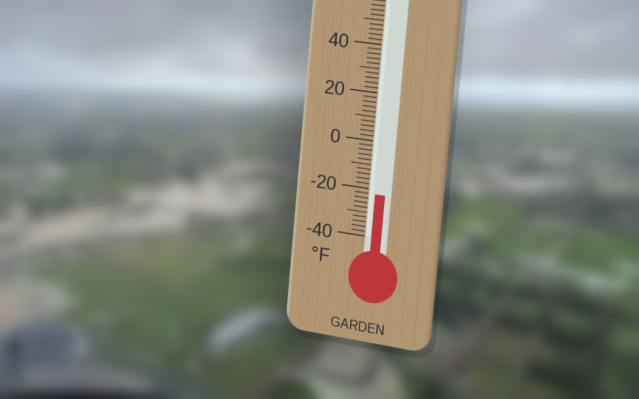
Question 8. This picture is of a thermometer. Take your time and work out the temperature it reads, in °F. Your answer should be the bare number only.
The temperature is -22
